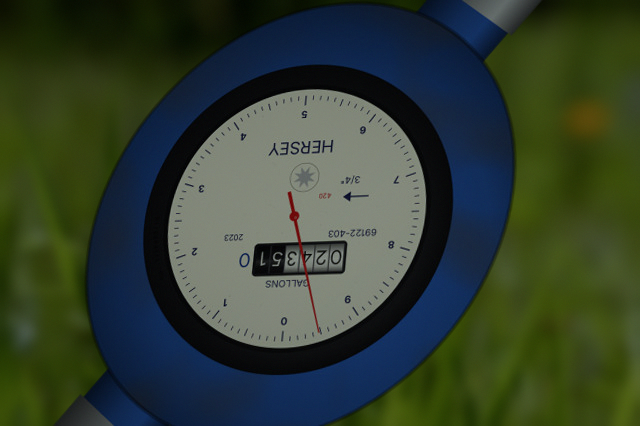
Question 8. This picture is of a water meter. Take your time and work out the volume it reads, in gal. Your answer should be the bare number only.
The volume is 243509.5
